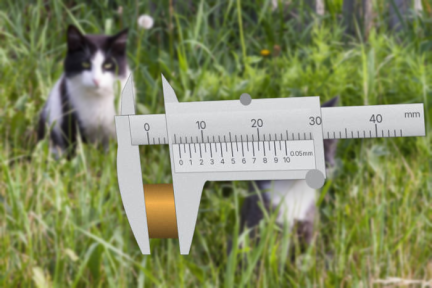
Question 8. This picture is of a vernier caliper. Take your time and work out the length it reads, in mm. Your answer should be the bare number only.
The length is 5.6
